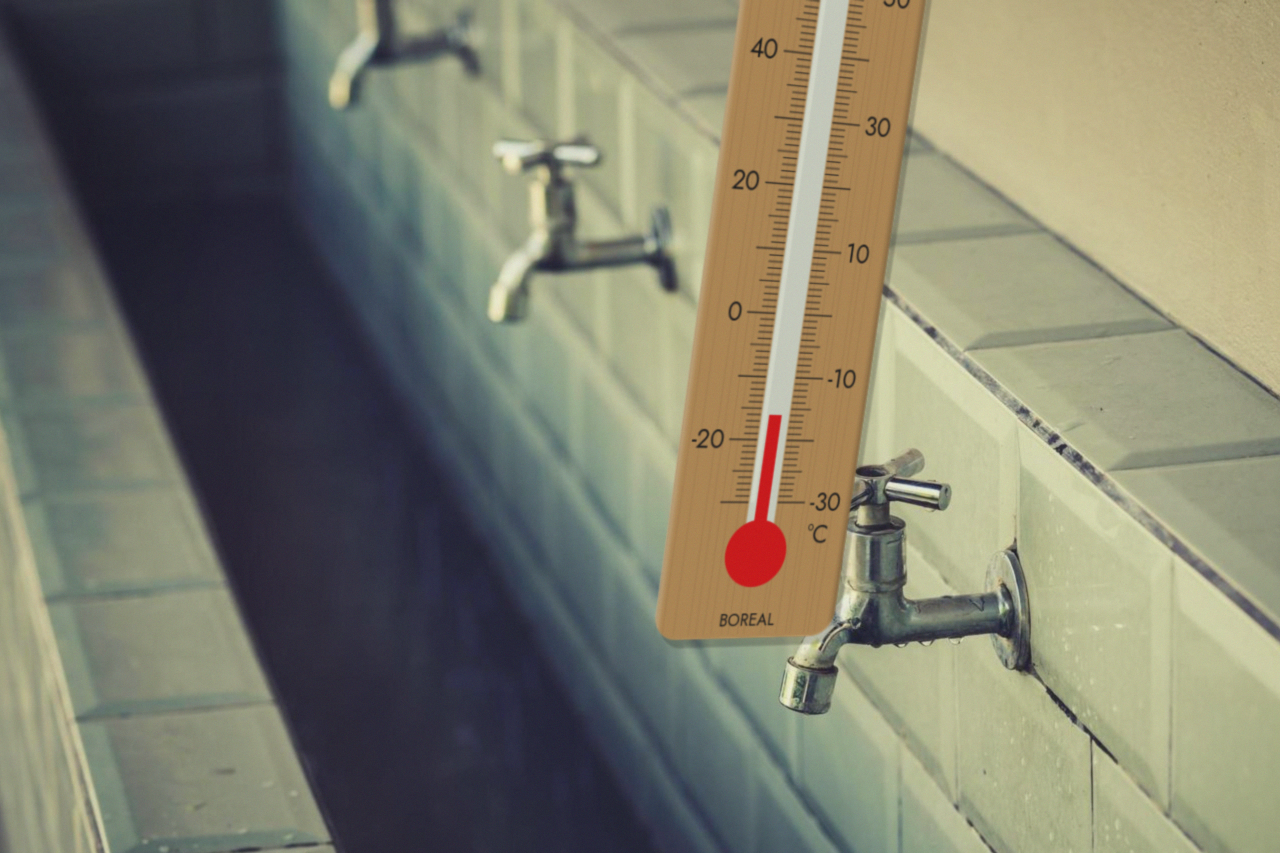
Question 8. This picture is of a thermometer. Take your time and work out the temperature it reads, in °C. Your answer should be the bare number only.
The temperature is -16
